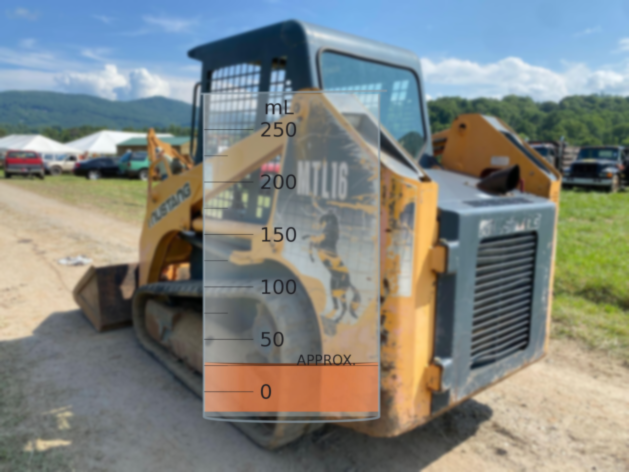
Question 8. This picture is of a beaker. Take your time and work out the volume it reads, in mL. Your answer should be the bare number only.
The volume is 25
